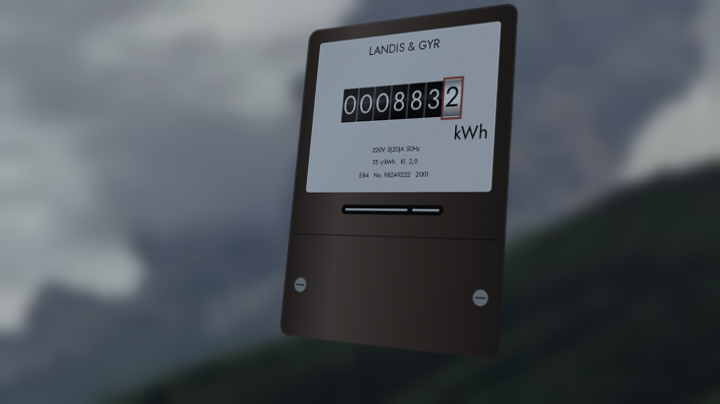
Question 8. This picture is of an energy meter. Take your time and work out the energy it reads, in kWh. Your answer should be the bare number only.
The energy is 883.2
